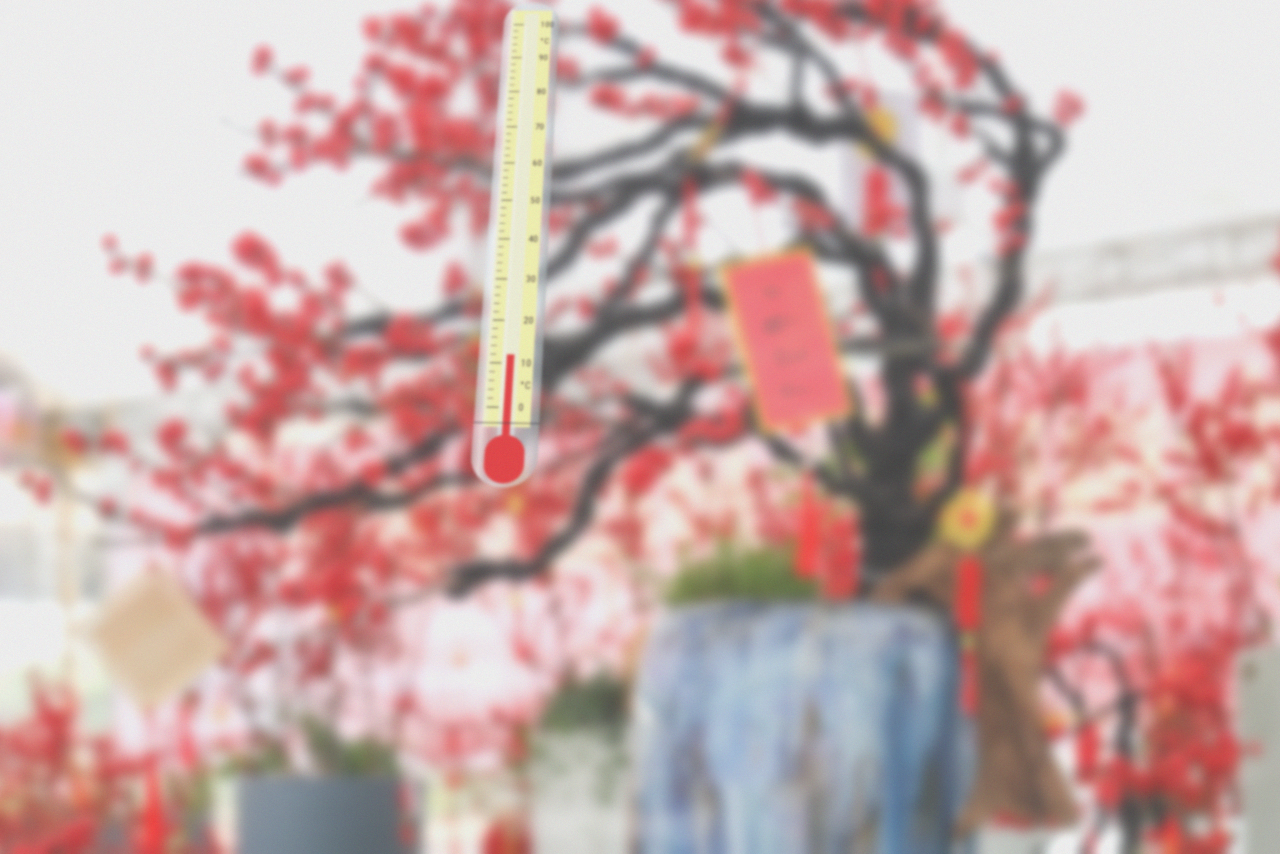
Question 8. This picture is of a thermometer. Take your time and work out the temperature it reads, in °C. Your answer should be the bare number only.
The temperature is 12
